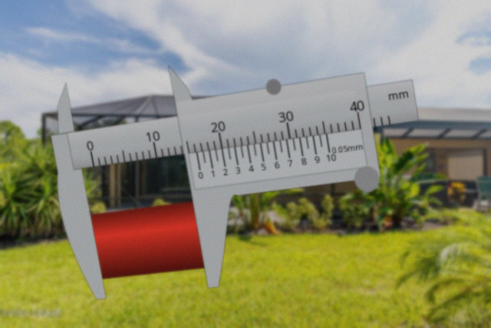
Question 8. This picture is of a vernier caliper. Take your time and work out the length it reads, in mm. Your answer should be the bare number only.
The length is 16.2
